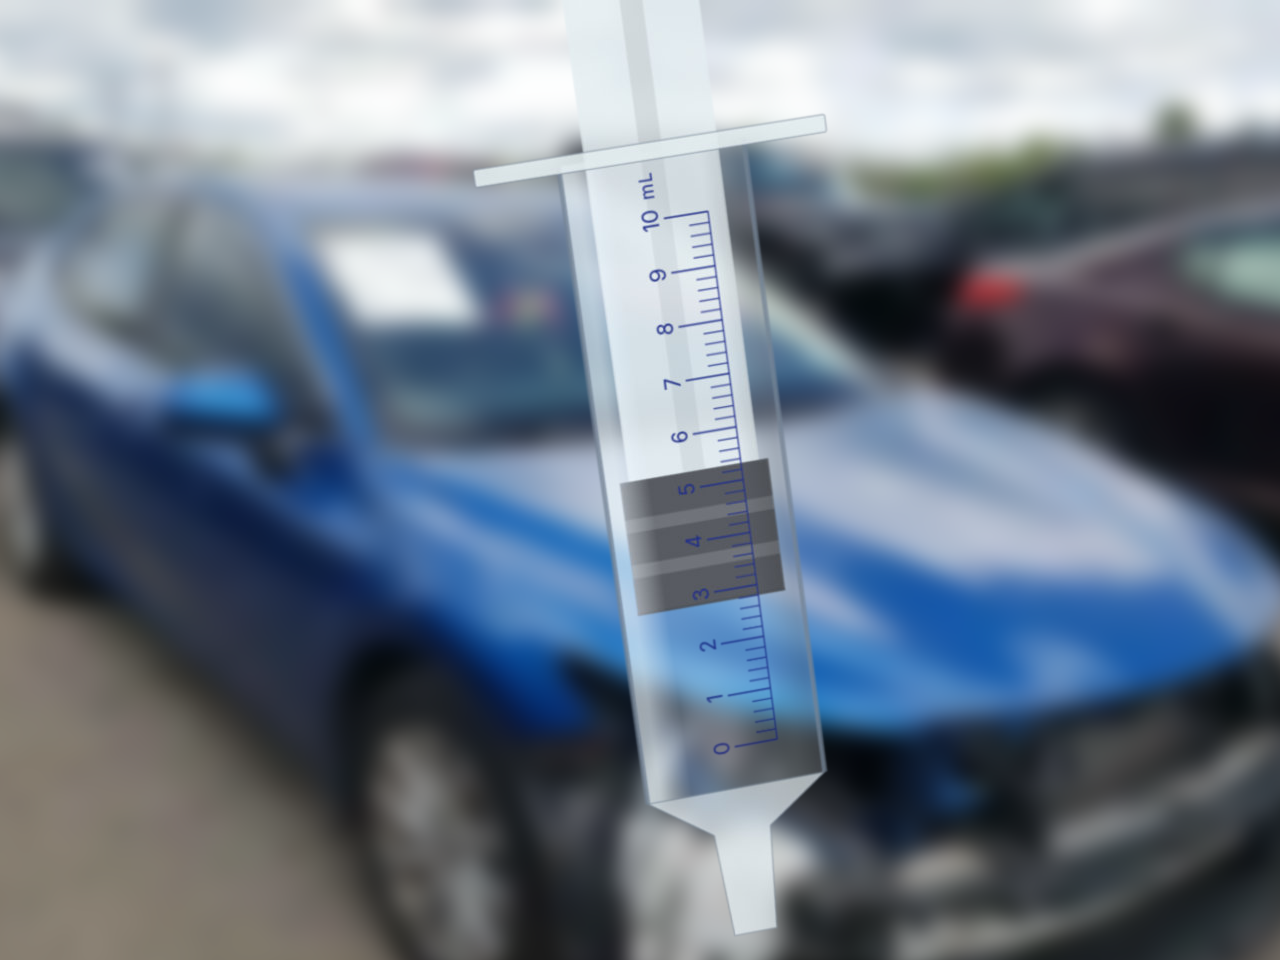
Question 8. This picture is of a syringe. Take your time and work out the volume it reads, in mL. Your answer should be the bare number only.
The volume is 2.8
